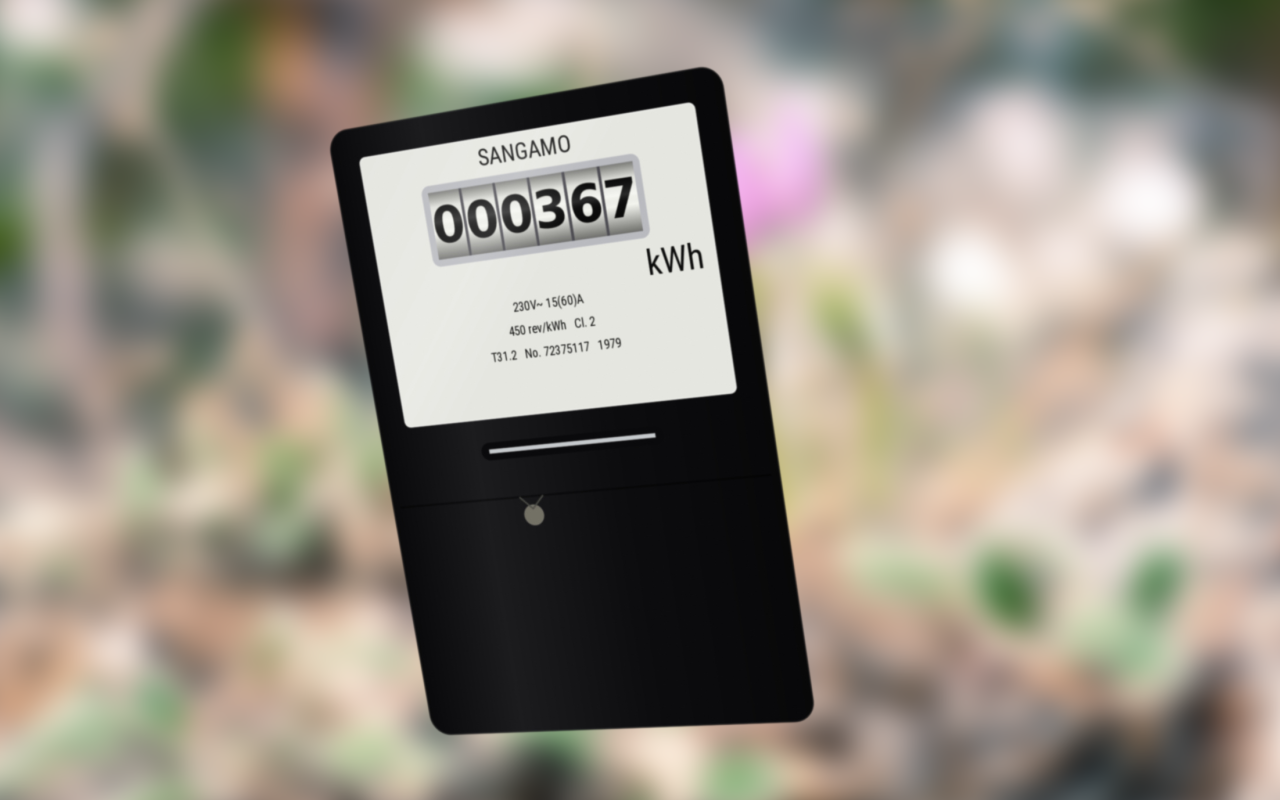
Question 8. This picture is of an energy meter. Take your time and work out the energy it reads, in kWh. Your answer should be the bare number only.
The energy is 367
